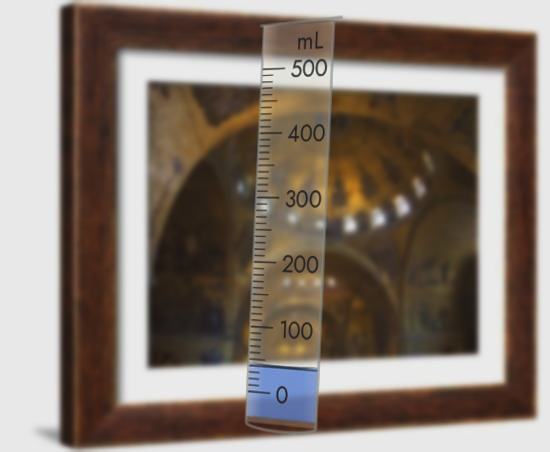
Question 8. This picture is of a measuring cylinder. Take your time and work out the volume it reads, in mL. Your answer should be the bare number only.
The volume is 40
